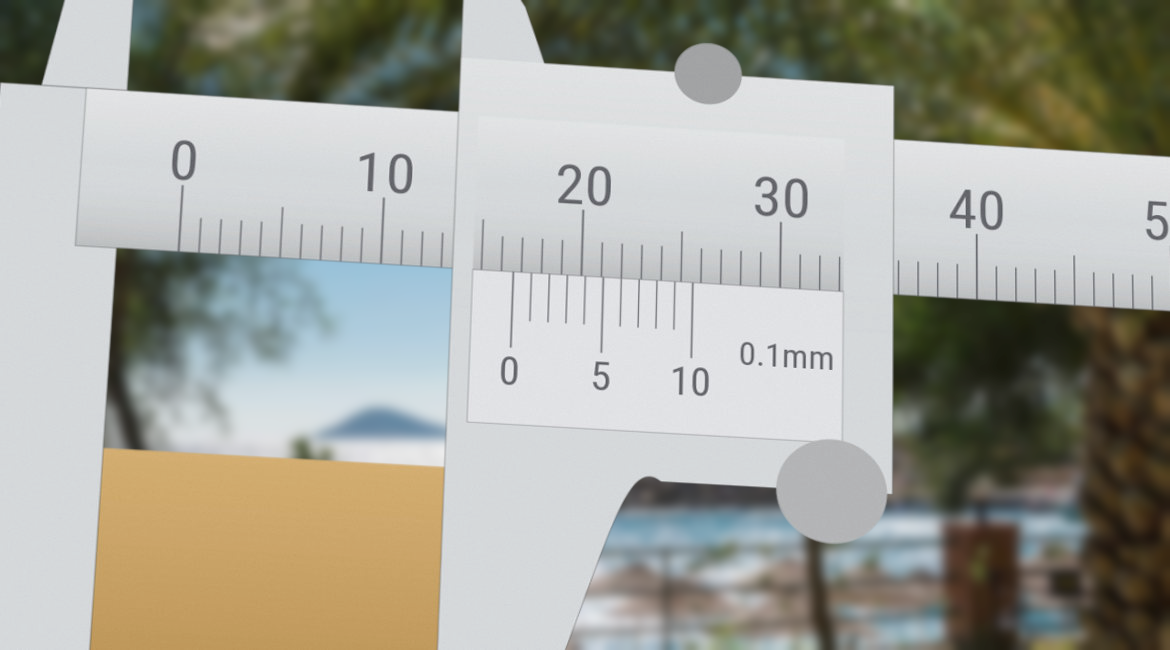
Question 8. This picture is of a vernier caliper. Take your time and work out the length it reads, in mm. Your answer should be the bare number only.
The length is 16.6
